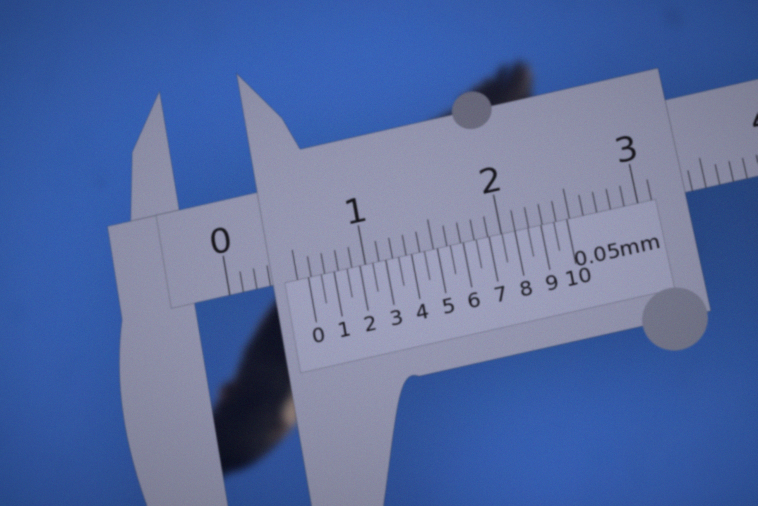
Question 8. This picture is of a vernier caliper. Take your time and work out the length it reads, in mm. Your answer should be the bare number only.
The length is 5.8
